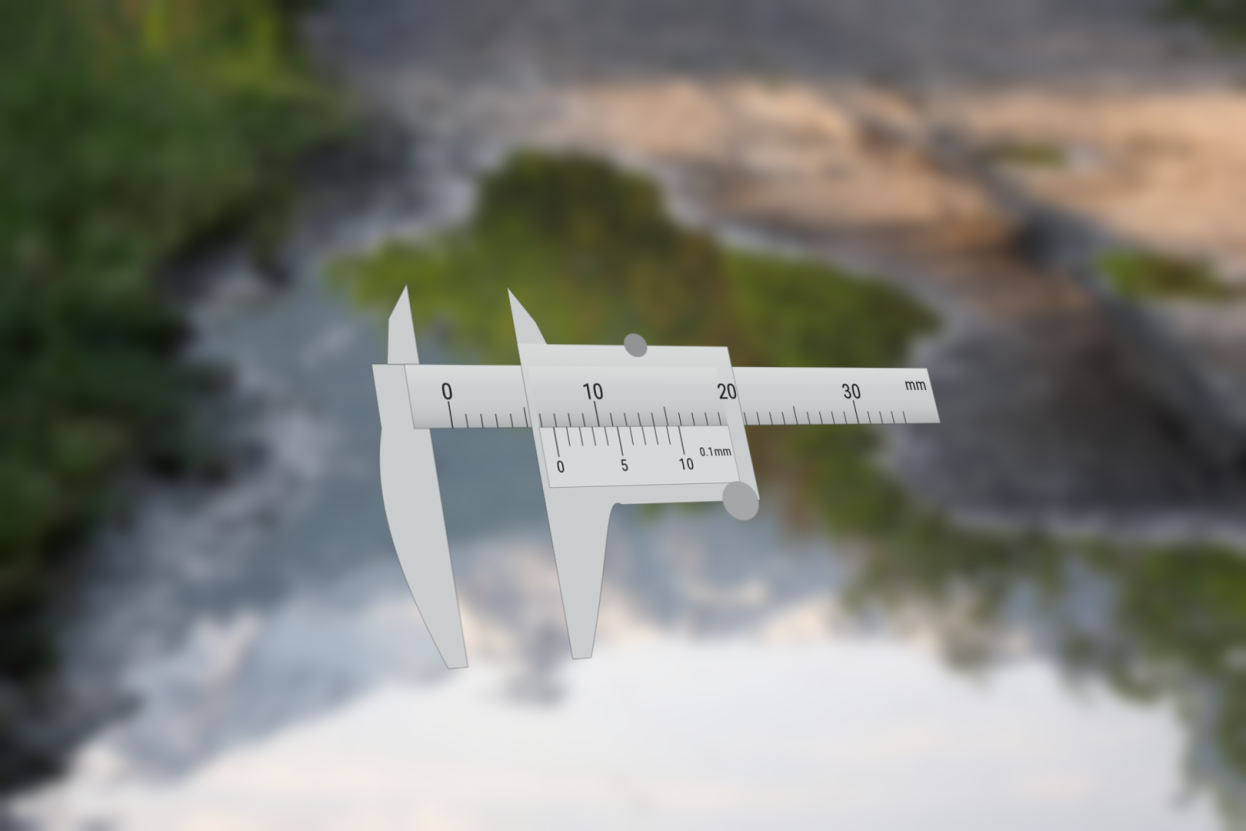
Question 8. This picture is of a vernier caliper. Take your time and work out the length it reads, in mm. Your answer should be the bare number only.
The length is 6.8
